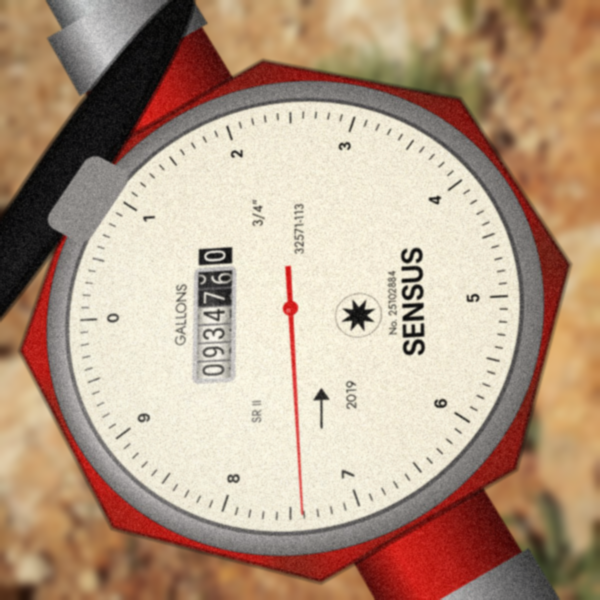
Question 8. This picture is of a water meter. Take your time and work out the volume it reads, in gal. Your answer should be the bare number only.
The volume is 934757.4
